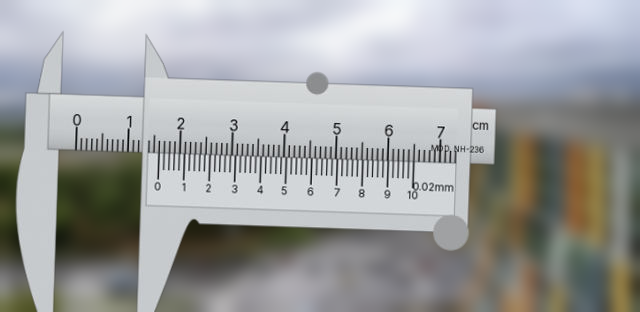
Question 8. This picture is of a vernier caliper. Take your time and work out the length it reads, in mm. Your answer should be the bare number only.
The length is 16.0
